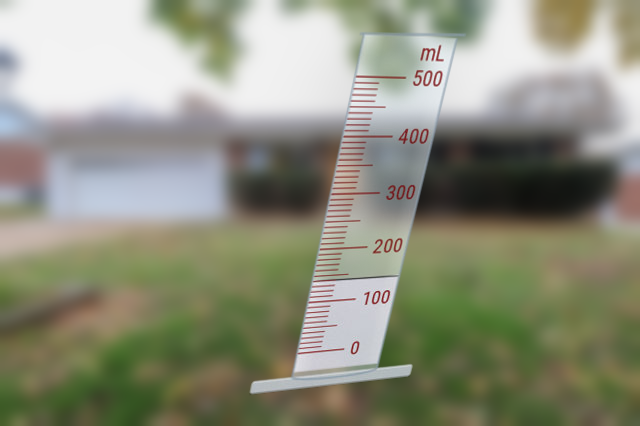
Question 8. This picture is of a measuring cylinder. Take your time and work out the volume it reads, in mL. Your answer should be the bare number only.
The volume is 140
